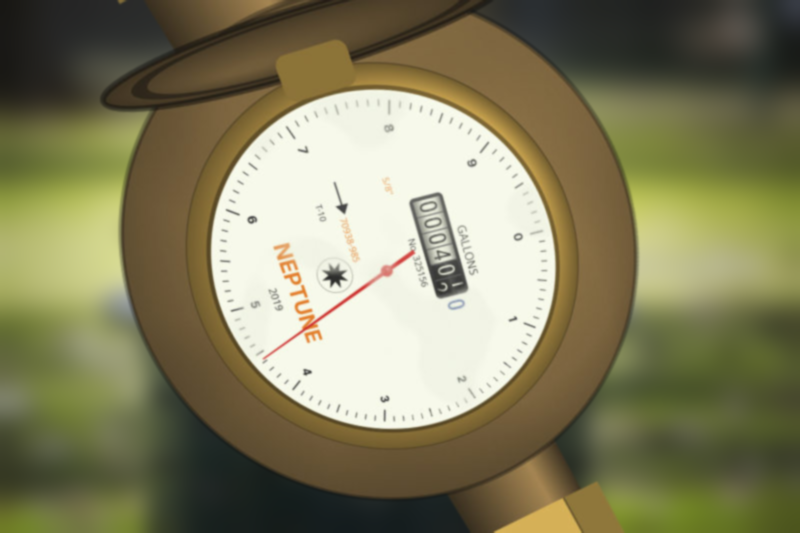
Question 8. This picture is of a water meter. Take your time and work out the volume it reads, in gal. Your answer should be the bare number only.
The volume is 4014.4
